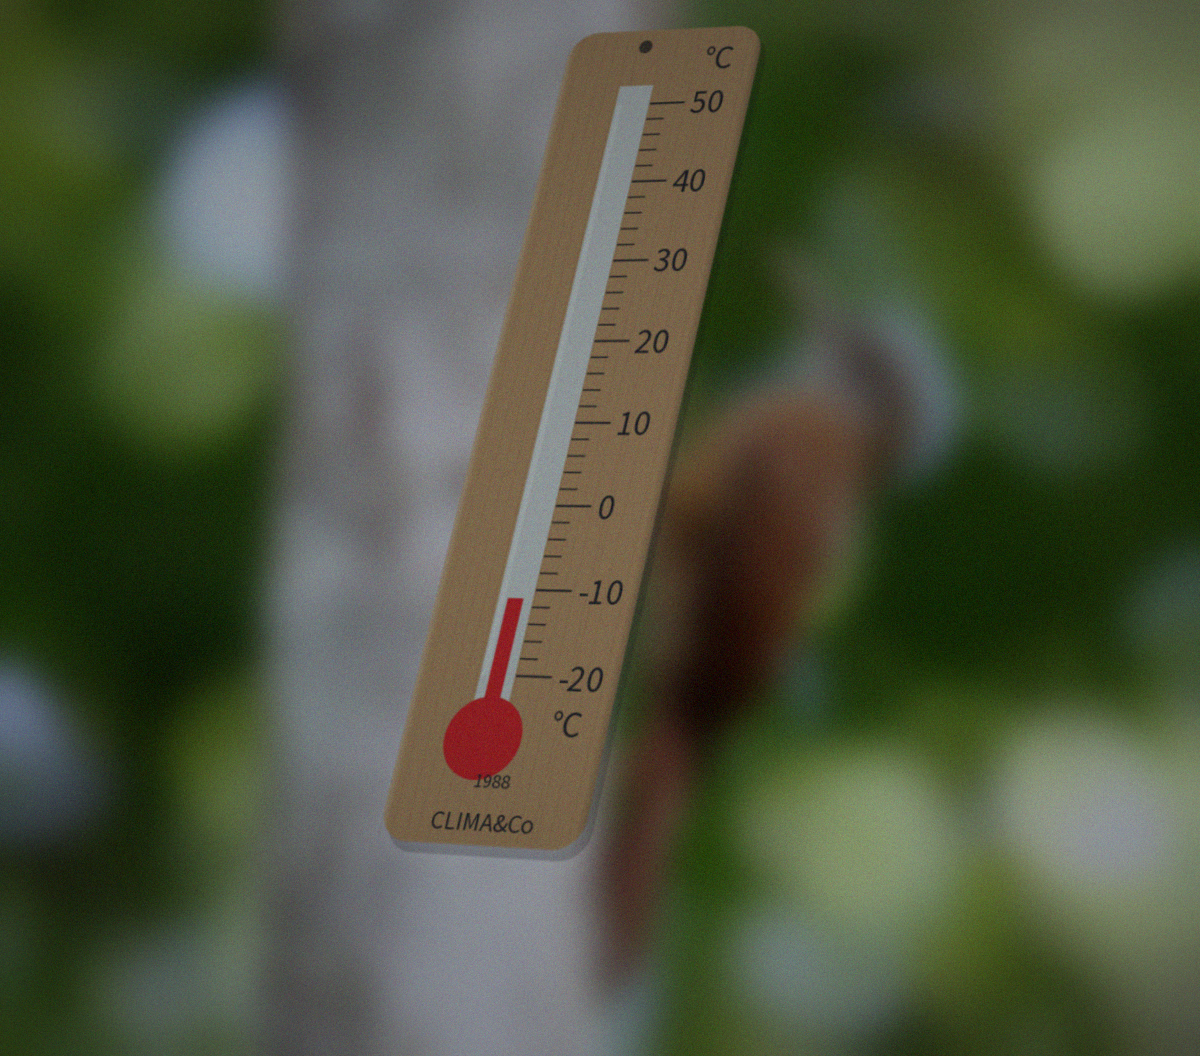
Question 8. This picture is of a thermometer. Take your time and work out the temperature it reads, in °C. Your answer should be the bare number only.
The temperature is -11
